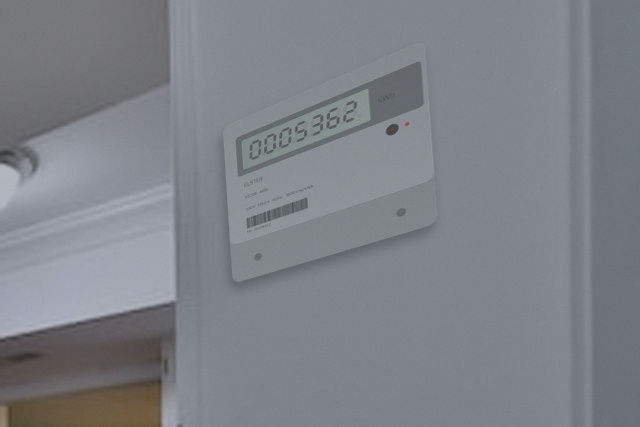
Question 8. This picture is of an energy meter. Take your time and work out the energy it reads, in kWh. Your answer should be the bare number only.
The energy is 5362
